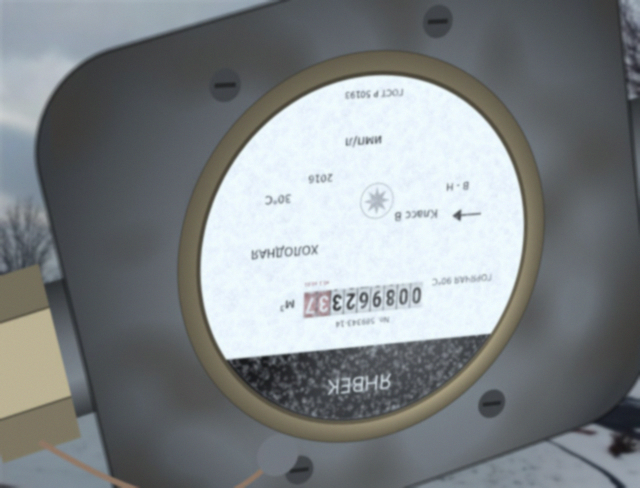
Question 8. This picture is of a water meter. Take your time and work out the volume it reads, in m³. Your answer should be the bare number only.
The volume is 89623.37
